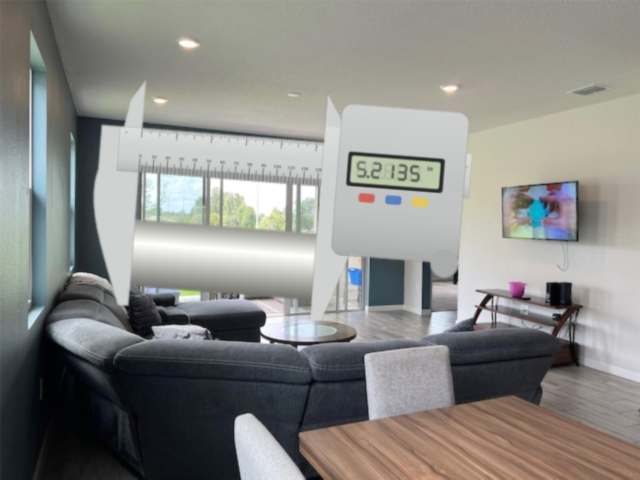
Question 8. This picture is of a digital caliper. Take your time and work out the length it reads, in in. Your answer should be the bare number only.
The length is 5.2135
